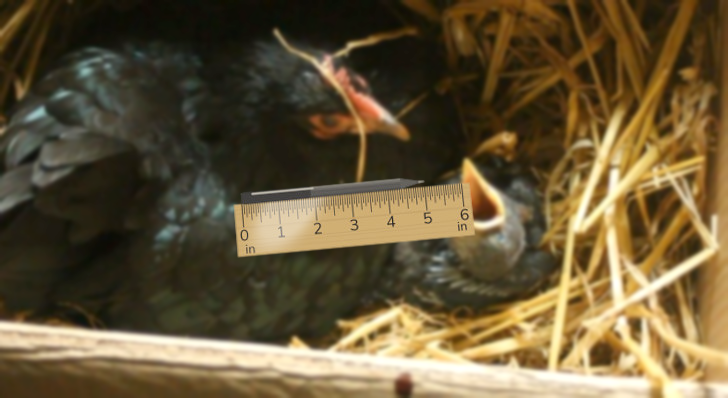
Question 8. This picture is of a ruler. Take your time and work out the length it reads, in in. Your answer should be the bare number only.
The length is 5
